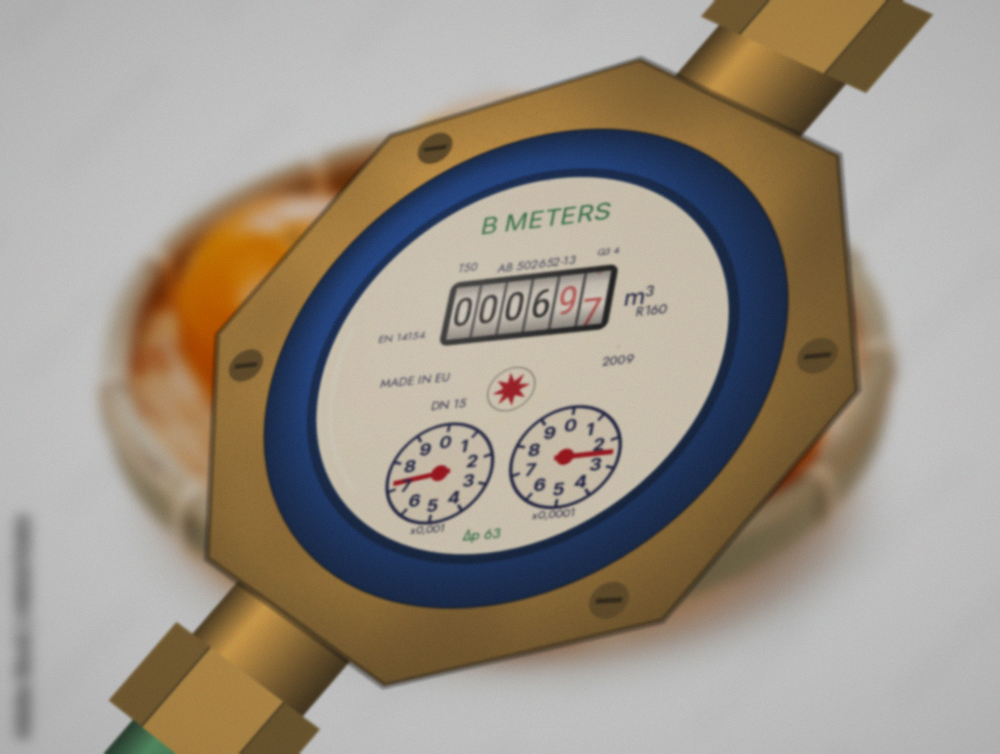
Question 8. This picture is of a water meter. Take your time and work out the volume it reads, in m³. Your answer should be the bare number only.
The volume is 6.9672
